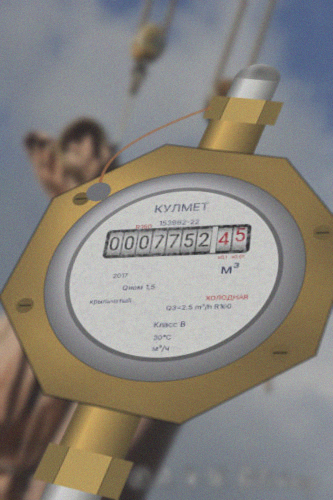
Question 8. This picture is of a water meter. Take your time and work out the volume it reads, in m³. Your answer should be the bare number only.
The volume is 7752.45
